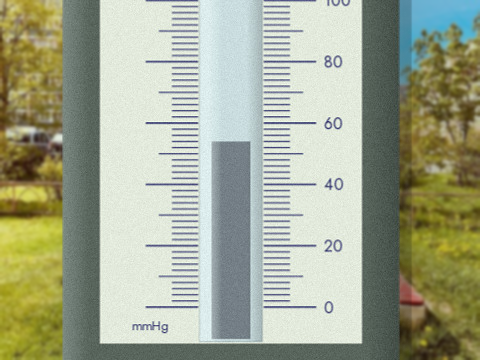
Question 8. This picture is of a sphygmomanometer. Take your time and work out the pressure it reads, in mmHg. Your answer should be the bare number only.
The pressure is 54
